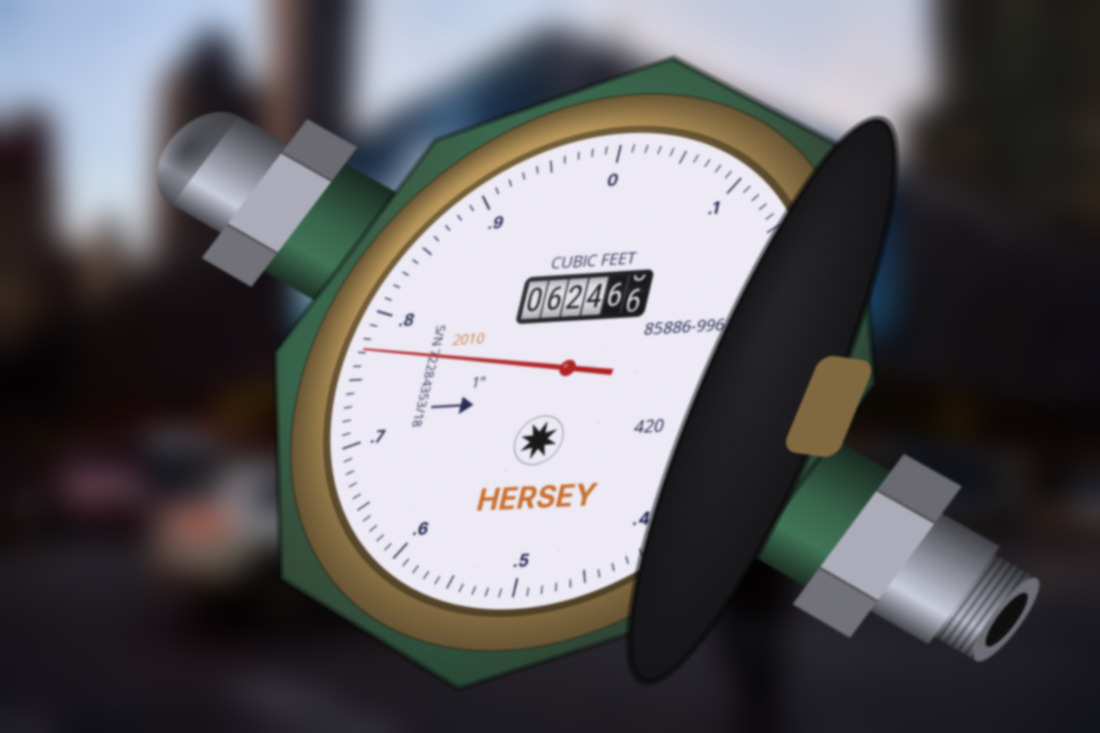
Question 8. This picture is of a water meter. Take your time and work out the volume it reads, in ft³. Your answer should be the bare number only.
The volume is 62465.77
